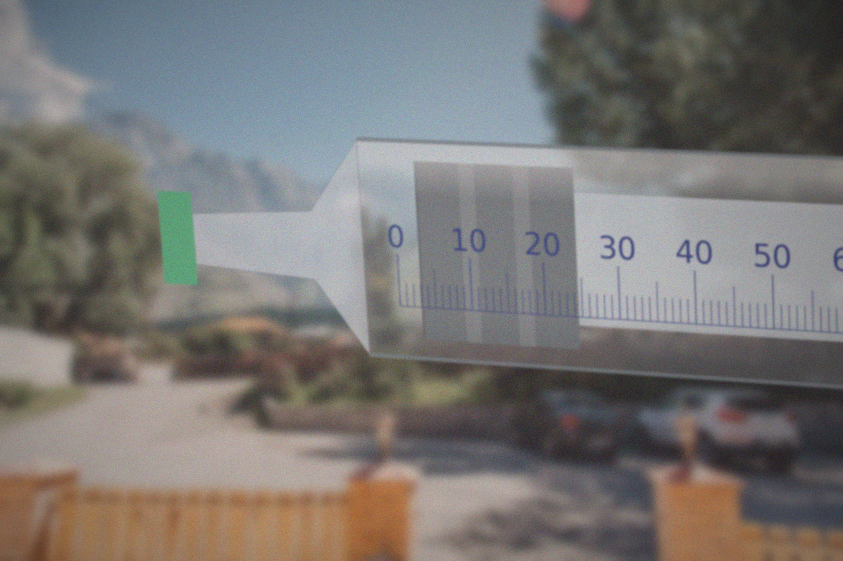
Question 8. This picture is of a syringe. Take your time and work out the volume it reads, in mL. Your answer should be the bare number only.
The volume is 3
